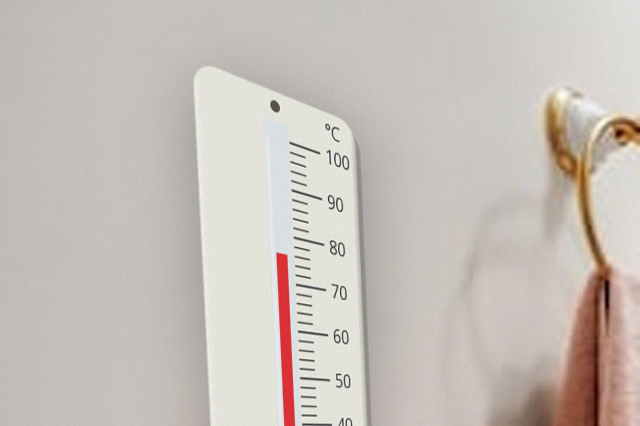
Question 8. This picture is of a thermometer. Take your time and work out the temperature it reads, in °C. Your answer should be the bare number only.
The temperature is 76
